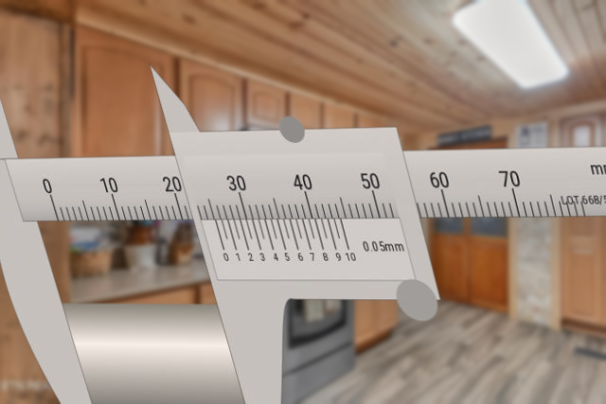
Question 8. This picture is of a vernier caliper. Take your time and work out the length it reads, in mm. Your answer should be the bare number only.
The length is 25.2
